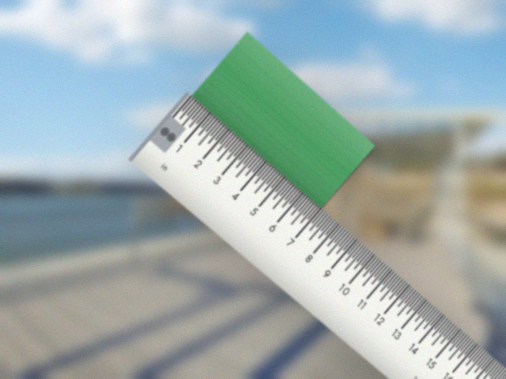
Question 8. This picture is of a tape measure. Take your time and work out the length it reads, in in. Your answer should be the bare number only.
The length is 7
